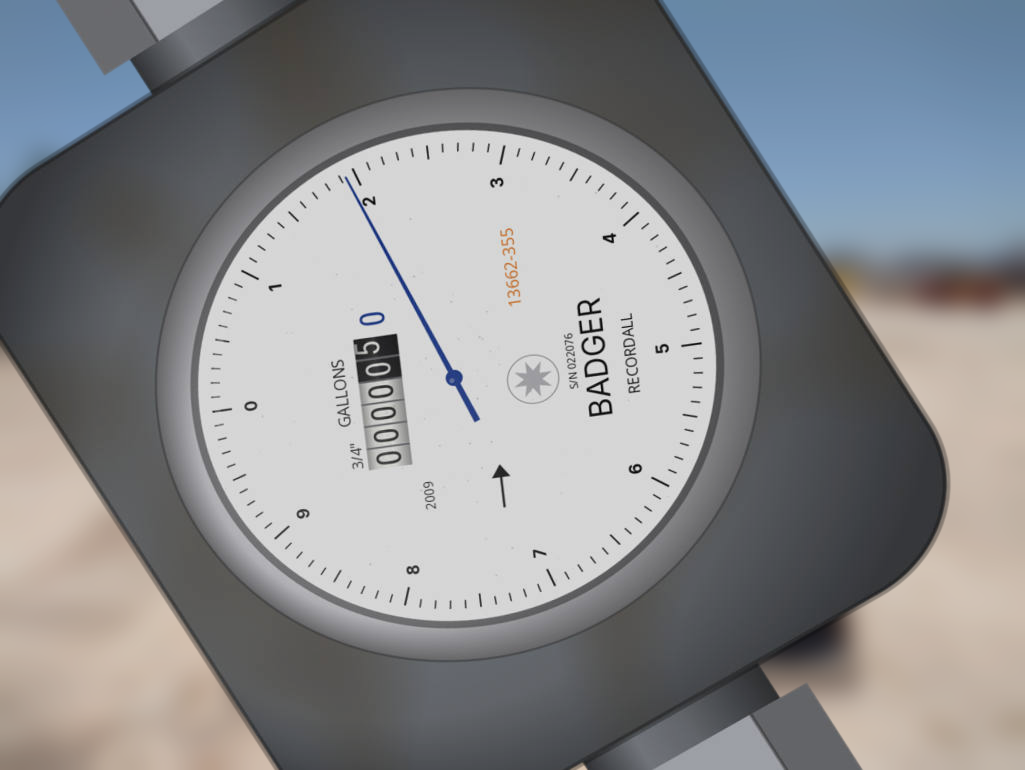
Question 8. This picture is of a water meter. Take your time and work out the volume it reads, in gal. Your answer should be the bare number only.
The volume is 51.9
